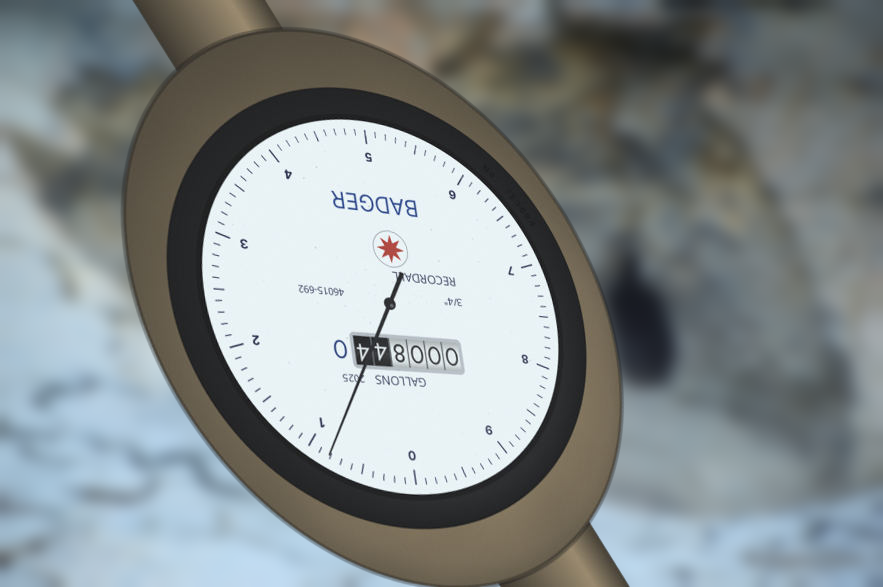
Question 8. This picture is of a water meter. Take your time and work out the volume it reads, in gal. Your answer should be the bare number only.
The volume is 8440.8
